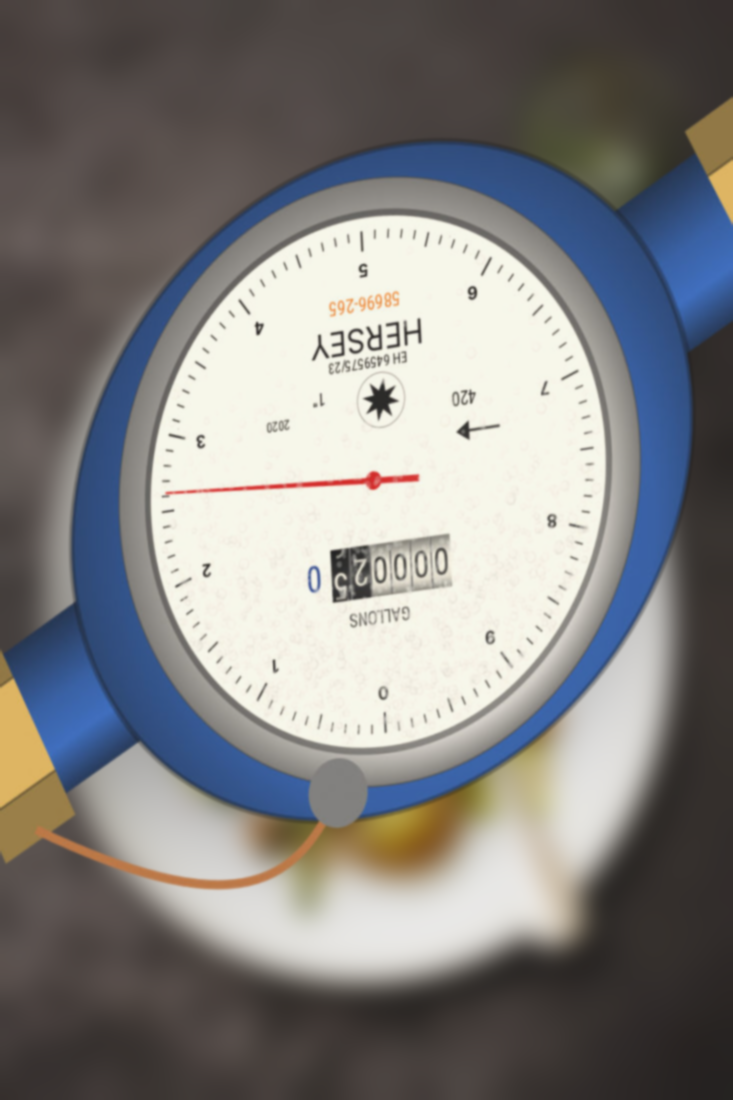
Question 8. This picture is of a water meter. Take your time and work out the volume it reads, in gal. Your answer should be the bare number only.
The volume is 252.6
